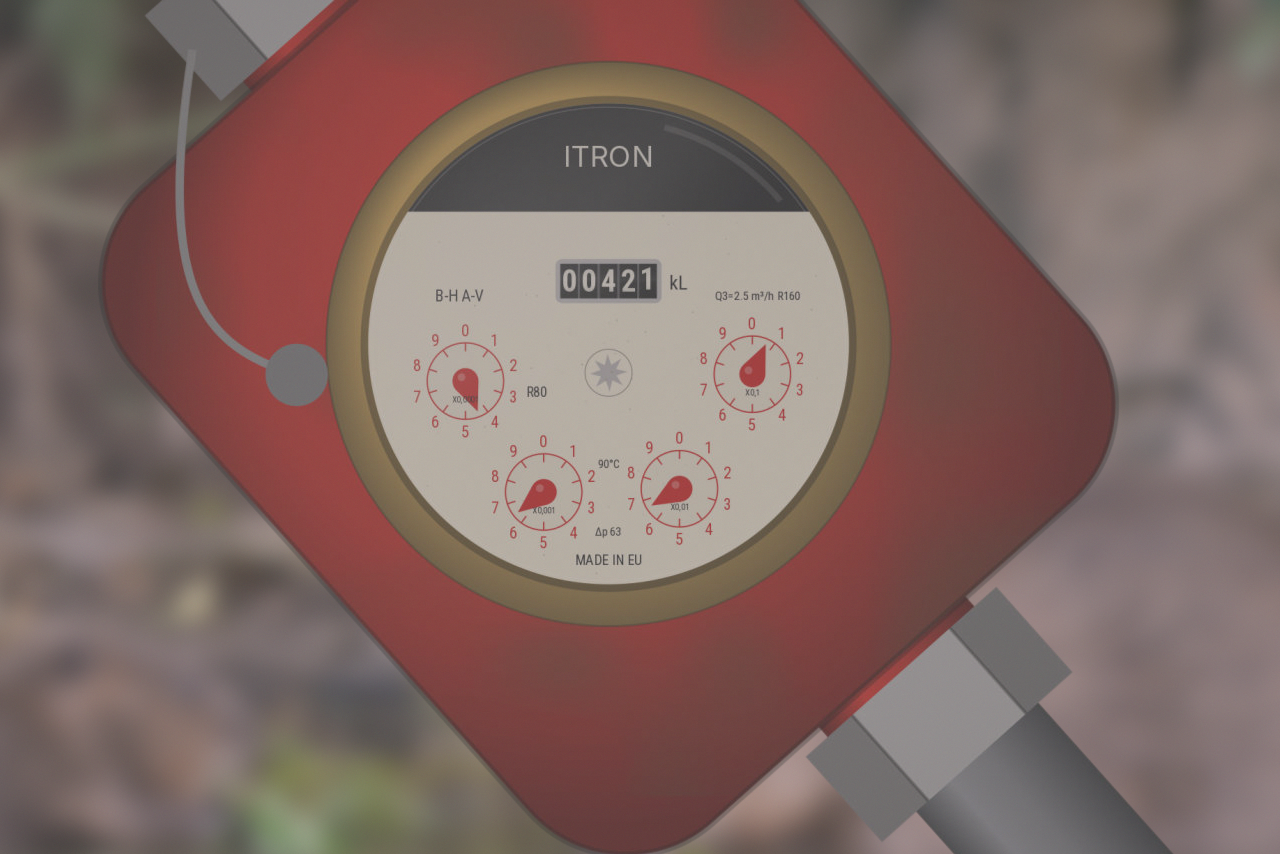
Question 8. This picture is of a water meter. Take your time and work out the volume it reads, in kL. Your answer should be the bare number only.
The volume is 421.0664
